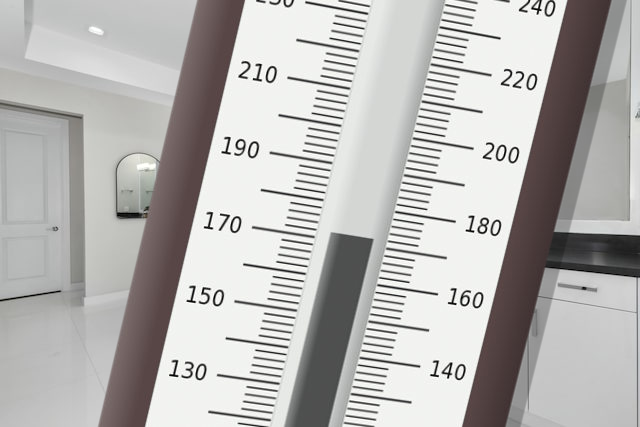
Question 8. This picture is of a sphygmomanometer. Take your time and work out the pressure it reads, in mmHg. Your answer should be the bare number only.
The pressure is 172
